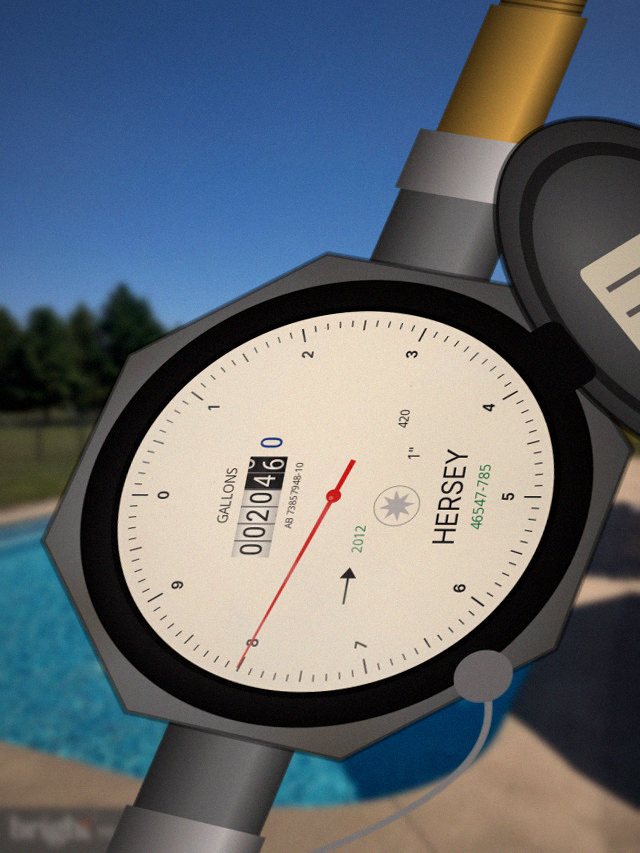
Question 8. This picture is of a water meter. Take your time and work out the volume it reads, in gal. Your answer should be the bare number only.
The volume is 20458.0
